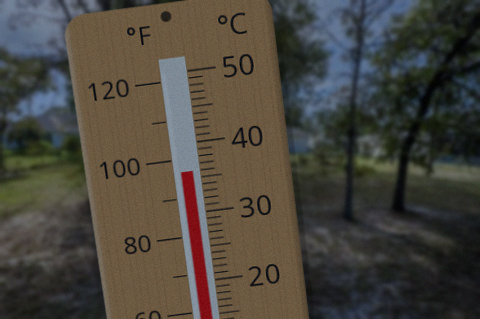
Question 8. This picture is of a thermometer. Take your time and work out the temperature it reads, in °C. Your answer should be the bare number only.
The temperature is 36
